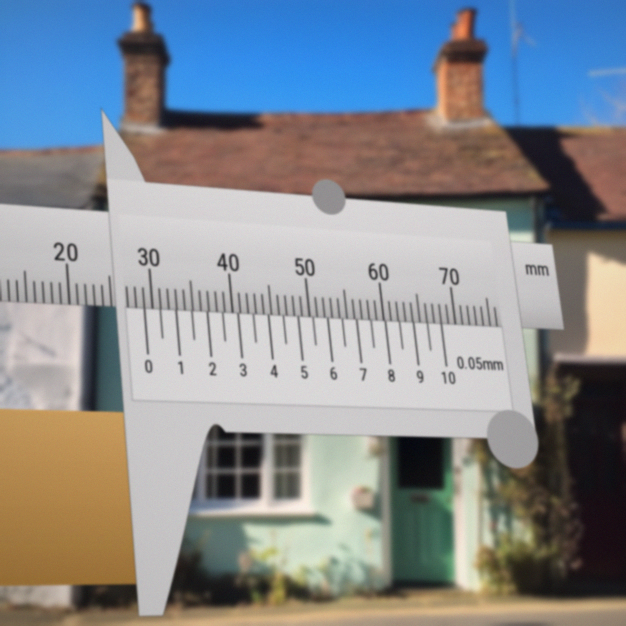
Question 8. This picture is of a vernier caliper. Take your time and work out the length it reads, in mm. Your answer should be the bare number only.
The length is 29.0
